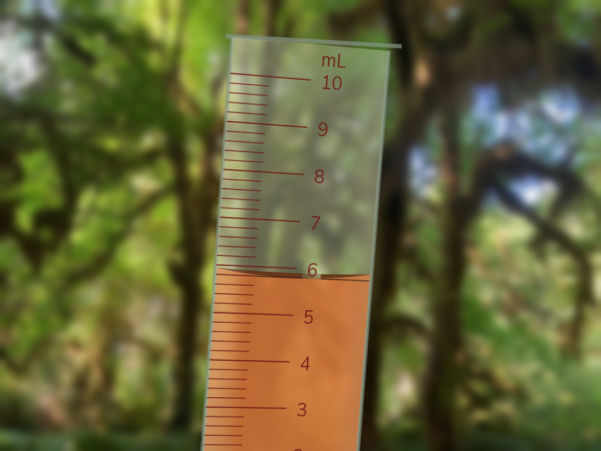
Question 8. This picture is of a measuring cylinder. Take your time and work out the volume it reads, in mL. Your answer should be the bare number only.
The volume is 5.8
